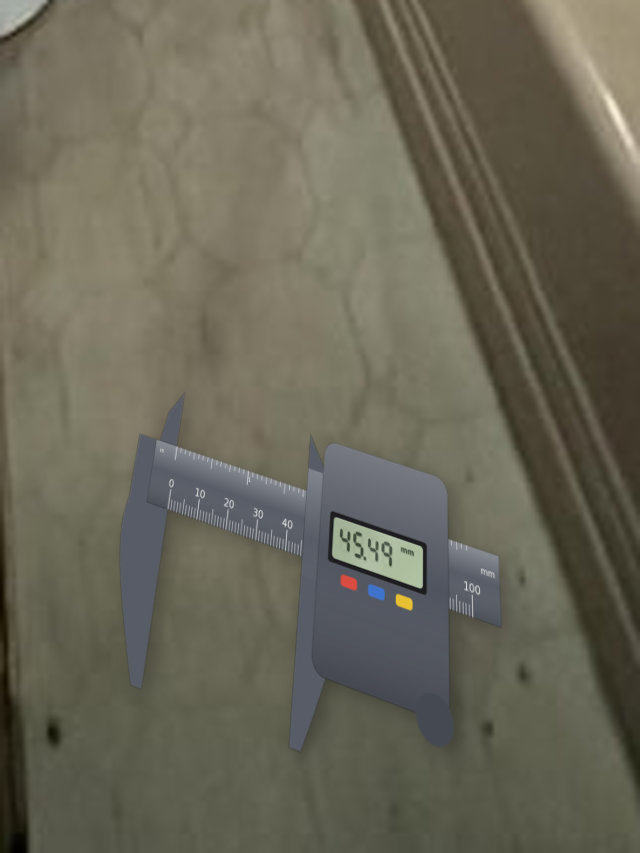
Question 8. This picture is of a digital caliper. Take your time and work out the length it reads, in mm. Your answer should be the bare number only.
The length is 45.49
